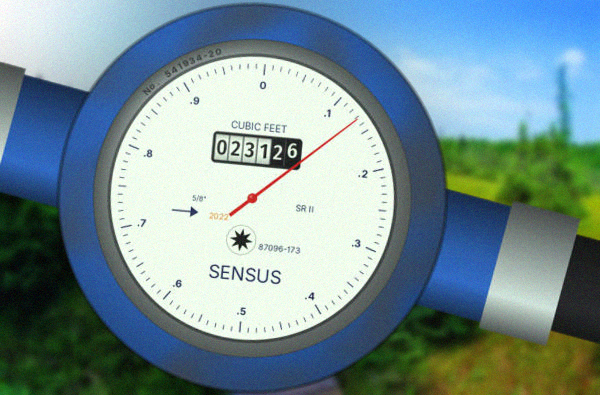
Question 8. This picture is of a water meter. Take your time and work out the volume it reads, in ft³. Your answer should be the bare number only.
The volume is 23126.13
